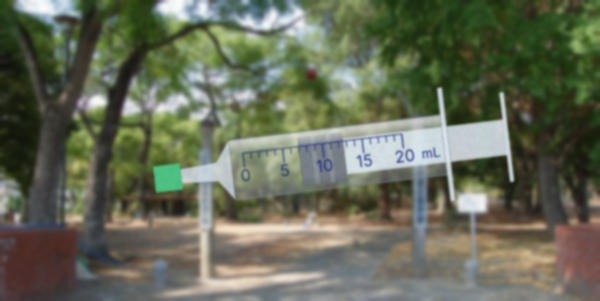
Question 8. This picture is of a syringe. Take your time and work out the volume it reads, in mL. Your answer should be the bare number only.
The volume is 7
